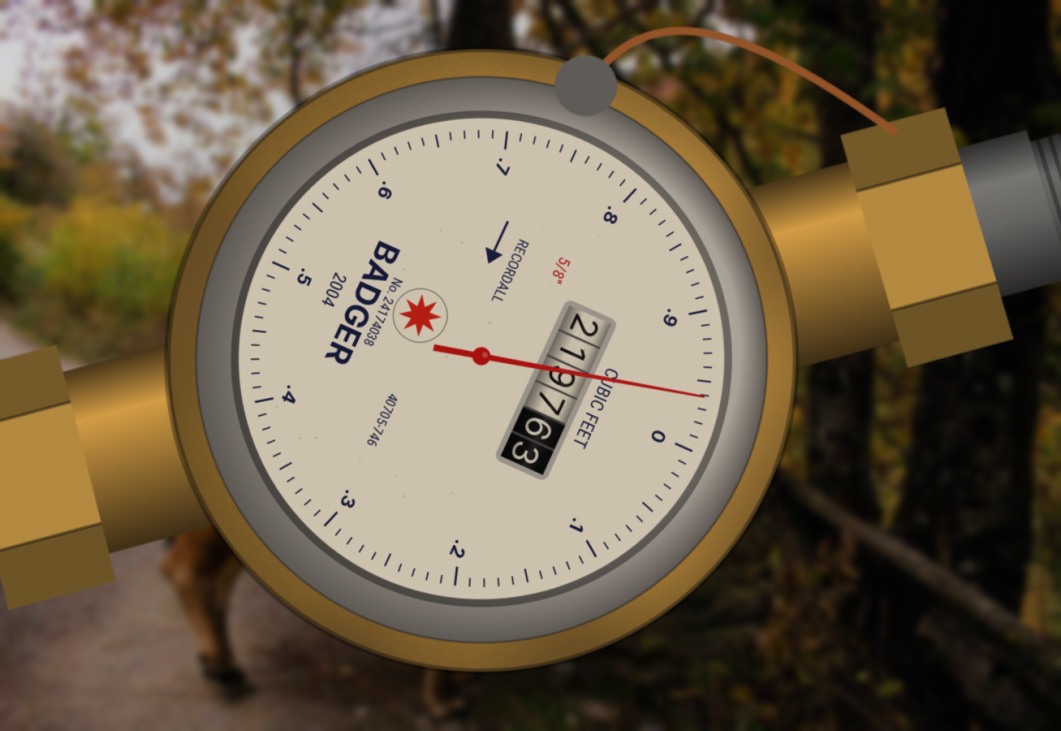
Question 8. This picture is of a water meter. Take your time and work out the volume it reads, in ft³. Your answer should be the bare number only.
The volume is 219762.96
